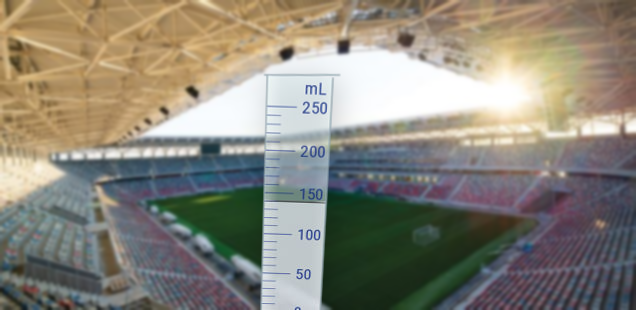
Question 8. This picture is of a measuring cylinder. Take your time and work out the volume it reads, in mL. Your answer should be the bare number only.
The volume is 140
